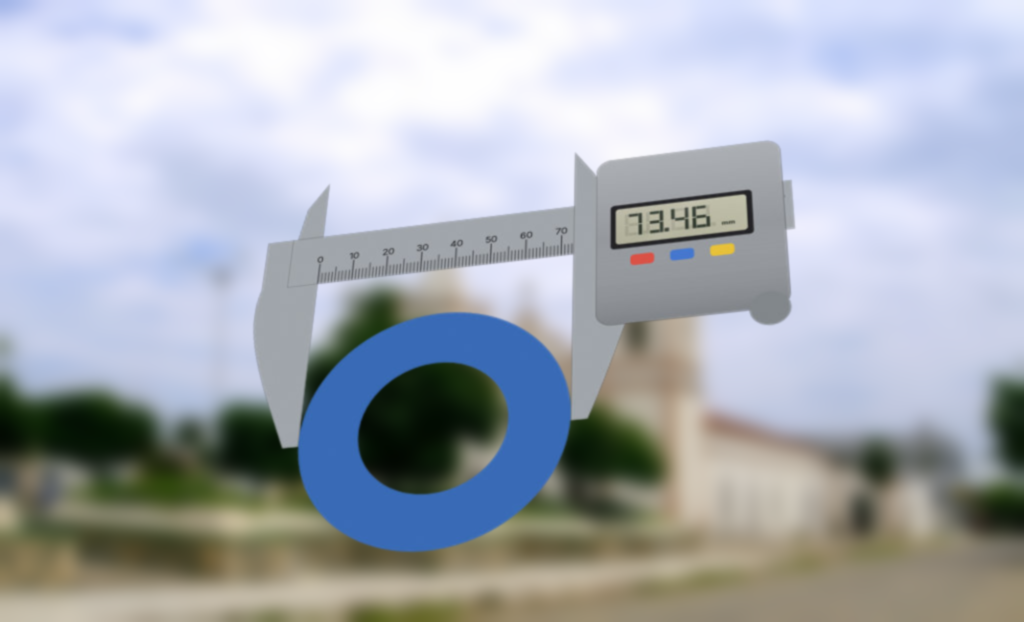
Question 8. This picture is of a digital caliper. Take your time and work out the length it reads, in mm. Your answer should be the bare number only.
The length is 73.46
